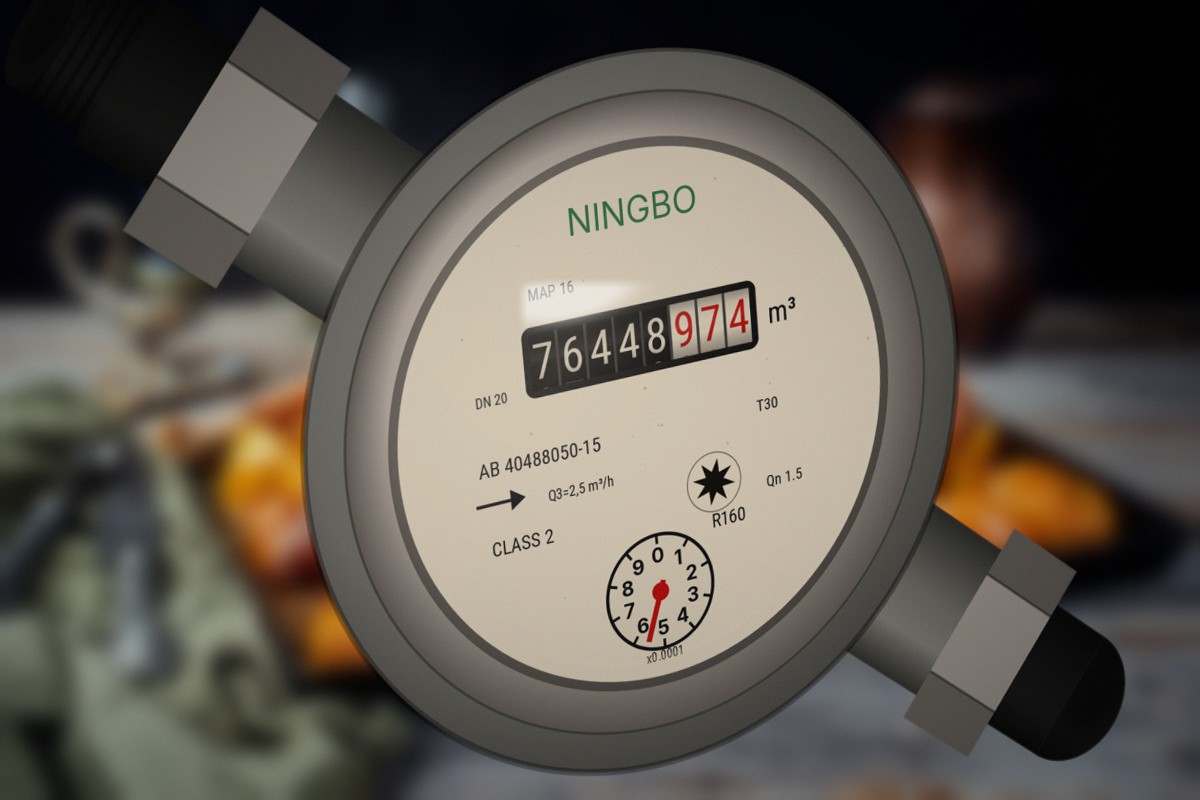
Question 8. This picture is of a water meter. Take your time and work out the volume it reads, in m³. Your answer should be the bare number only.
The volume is 76448.9745
